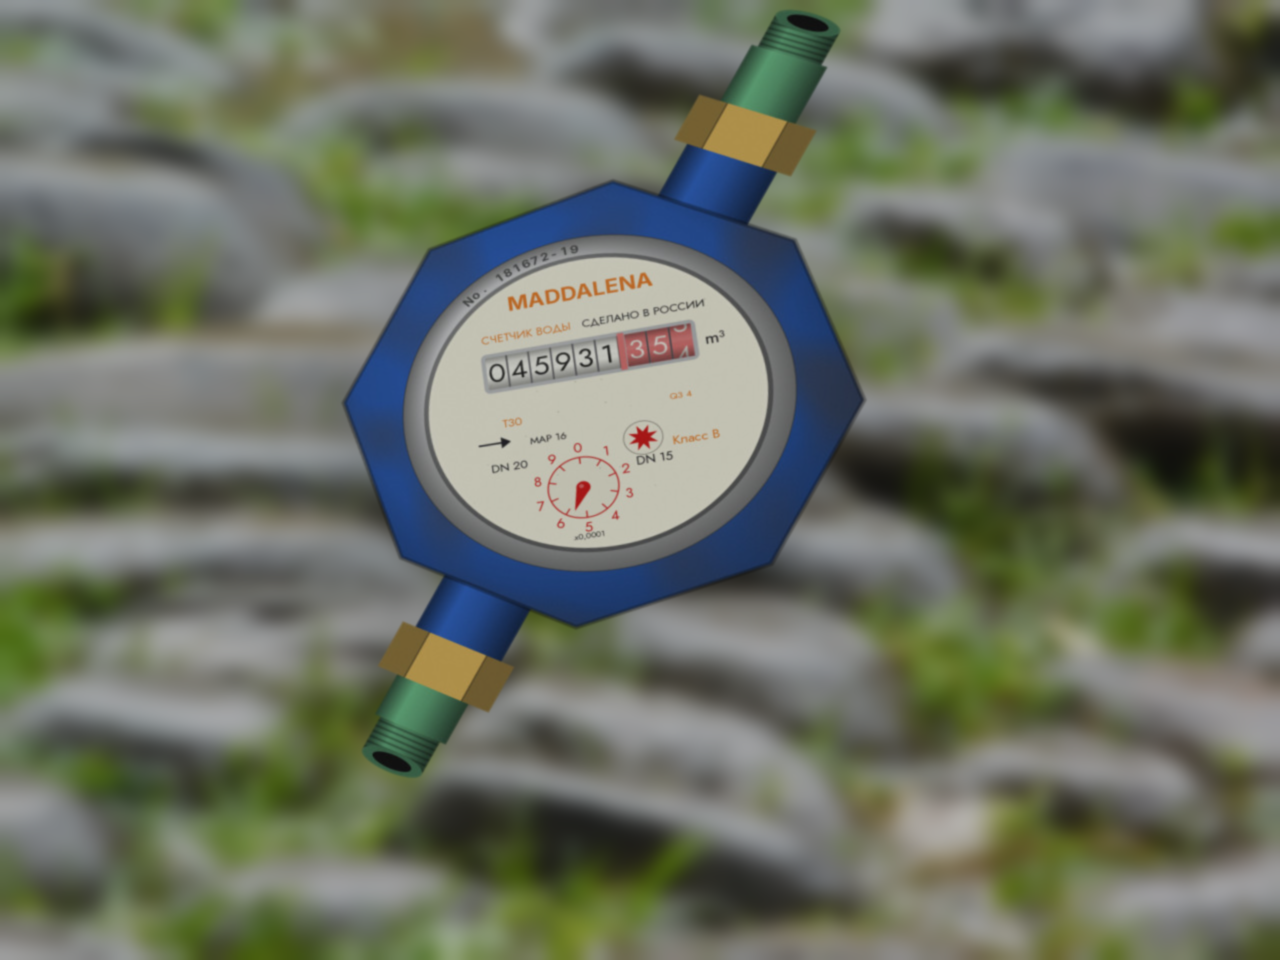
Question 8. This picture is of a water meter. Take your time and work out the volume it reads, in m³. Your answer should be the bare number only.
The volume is 45931.3535
